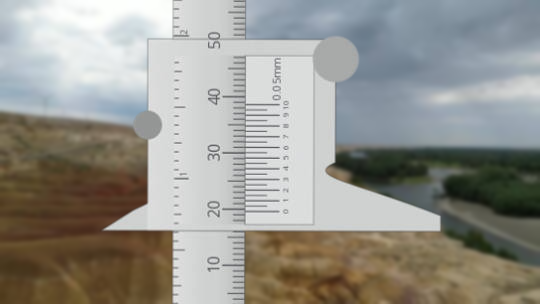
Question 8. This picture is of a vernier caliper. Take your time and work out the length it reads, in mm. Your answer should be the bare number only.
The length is 19.6
